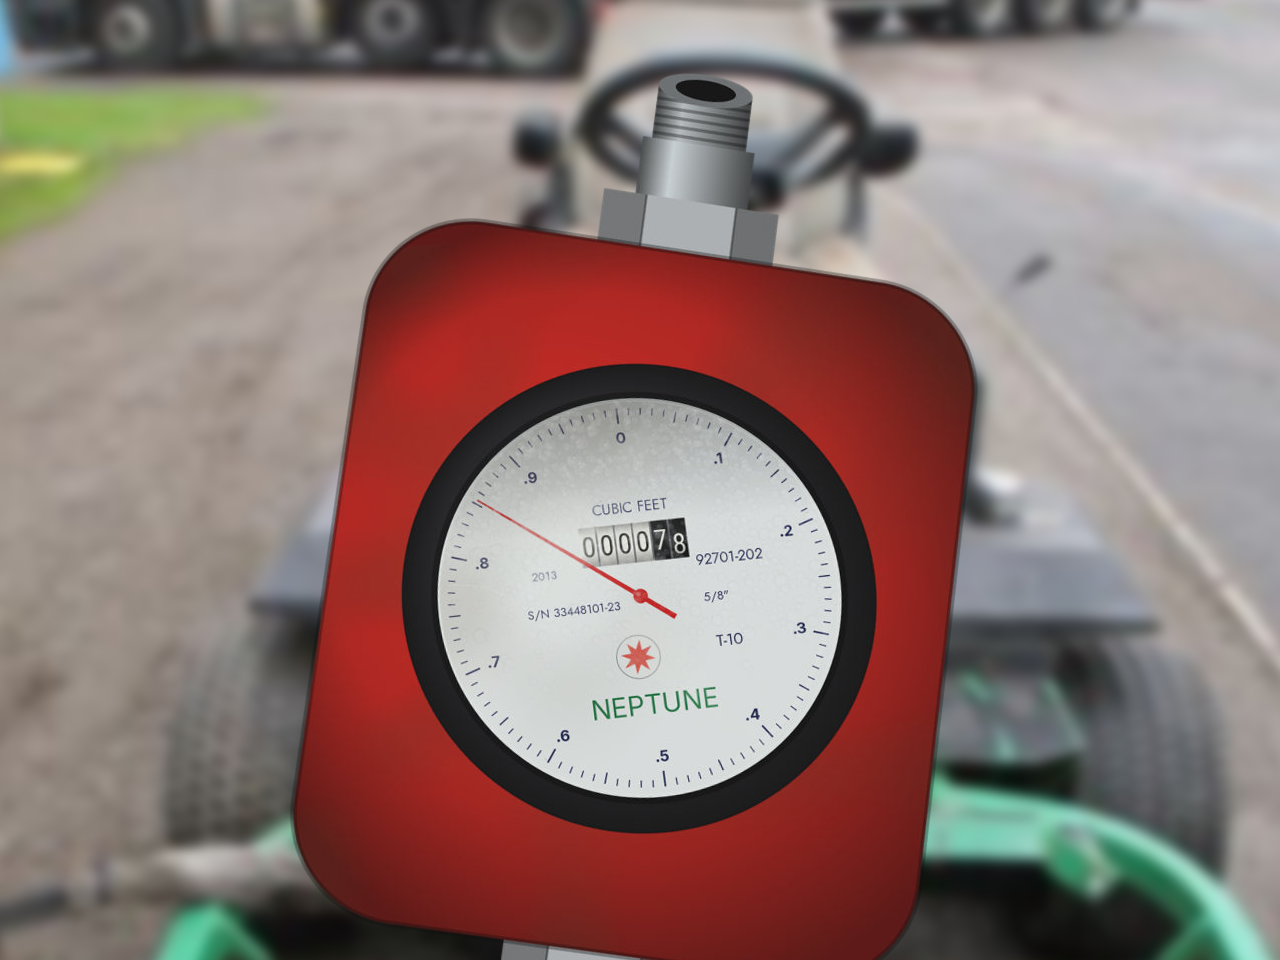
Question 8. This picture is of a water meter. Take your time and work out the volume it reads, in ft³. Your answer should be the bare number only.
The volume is 77.85
